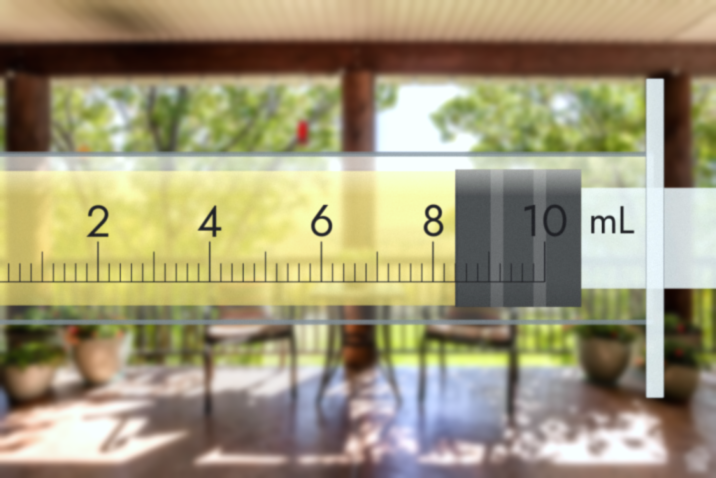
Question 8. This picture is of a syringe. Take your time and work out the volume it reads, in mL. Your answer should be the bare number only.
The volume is 8.4
